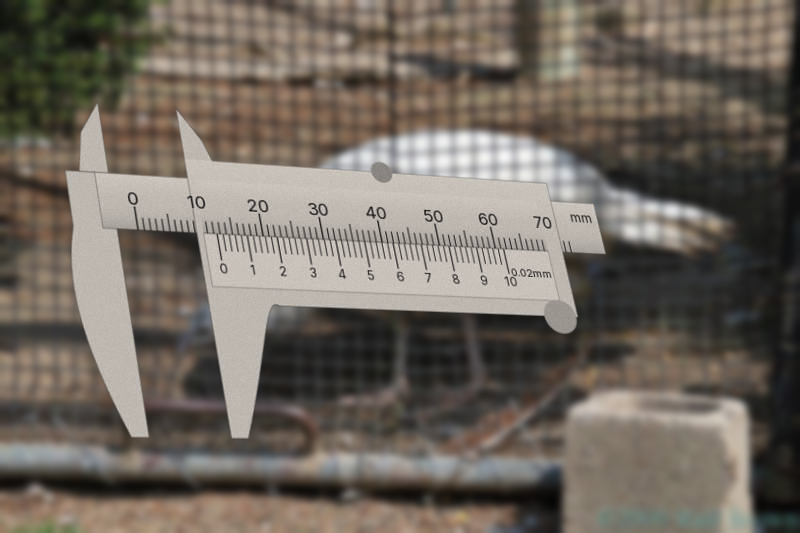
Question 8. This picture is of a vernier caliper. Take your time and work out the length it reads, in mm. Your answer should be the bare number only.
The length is 12.5
